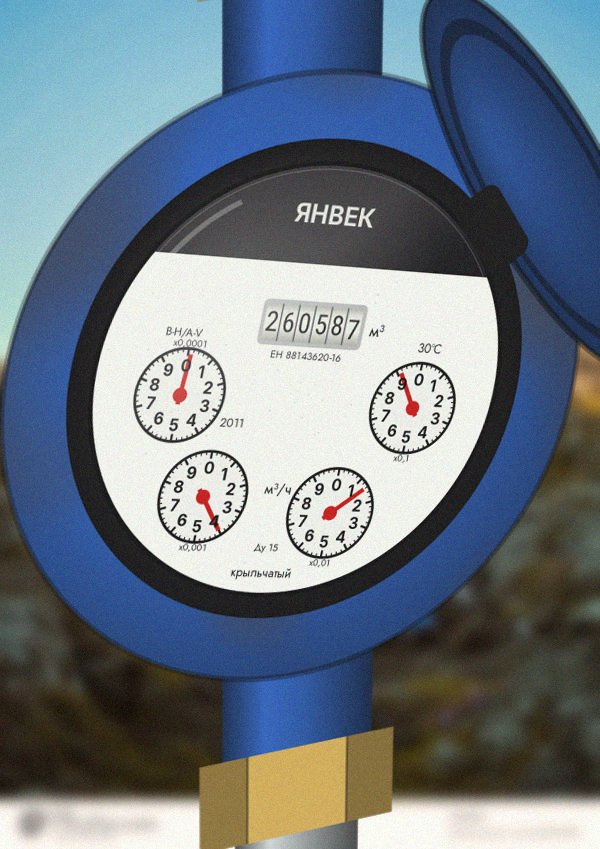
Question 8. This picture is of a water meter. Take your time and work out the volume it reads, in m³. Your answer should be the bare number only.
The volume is 260586.9140
